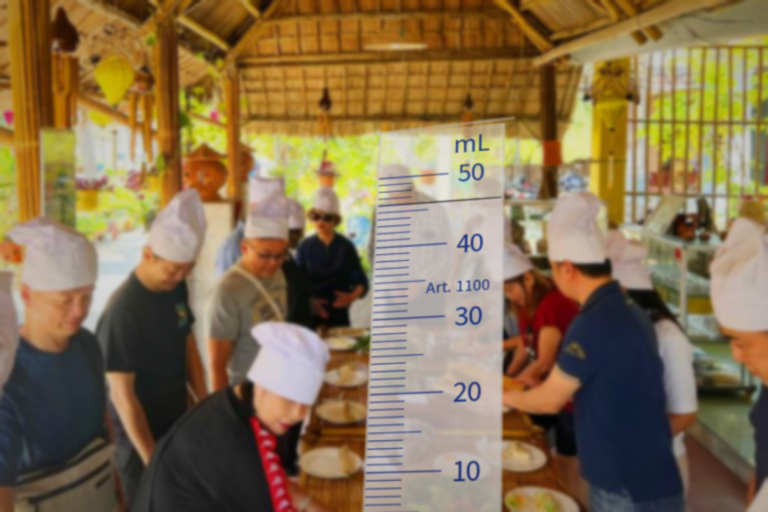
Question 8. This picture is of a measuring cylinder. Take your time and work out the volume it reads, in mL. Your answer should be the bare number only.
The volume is 46
